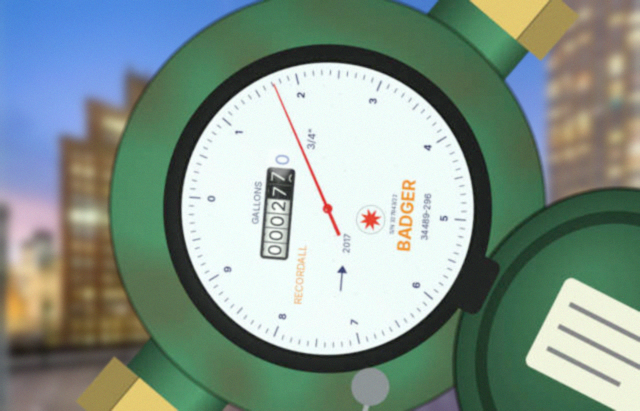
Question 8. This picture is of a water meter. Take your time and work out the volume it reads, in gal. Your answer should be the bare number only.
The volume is 2771.7
